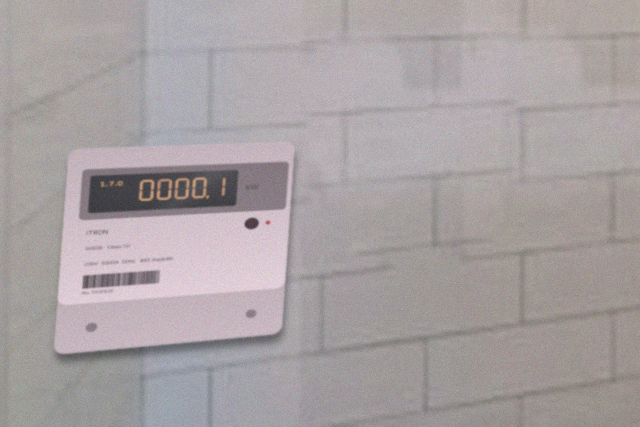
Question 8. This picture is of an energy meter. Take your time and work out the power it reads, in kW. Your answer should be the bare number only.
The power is 0.1
